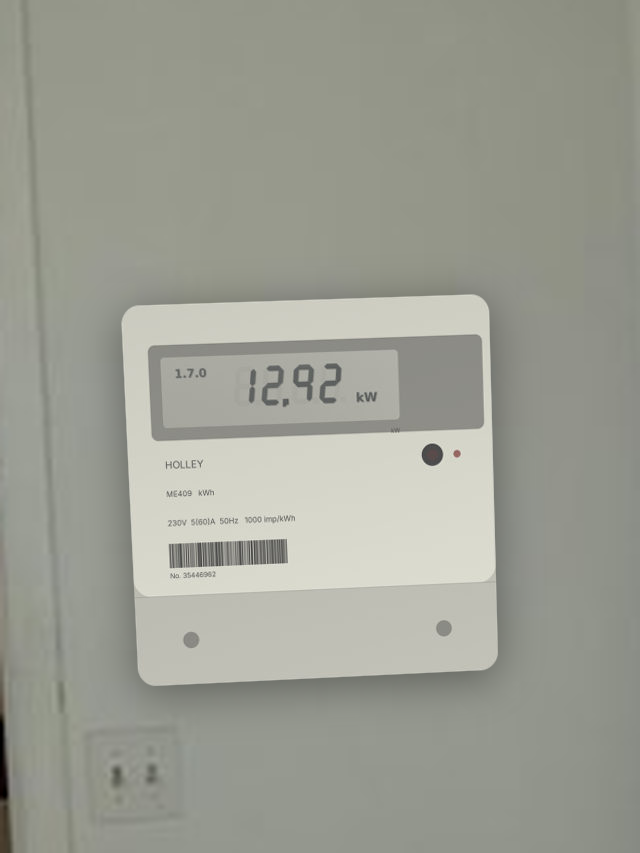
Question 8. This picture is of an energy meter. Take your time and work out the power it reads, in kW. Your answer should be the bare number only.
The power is 12.92
